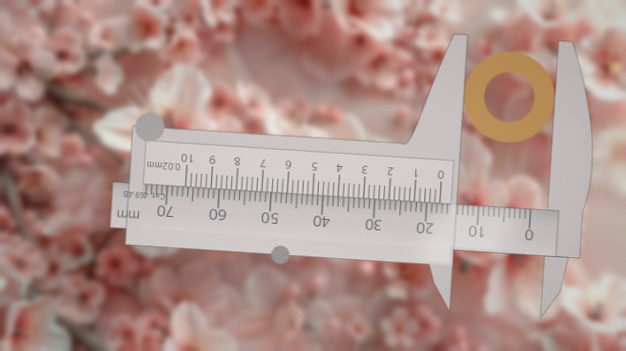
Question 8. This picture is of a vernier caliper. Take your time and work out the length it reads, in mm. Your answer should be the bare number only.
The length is 17.5
